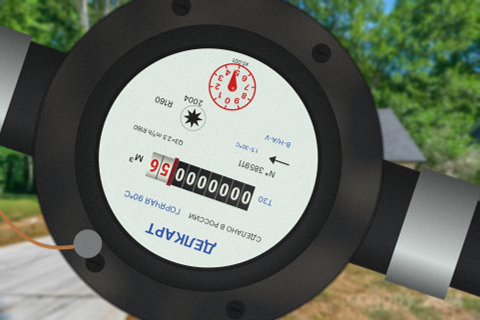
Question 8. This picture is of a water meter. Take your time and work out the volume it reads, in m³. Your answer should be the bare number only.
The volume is 0.564
